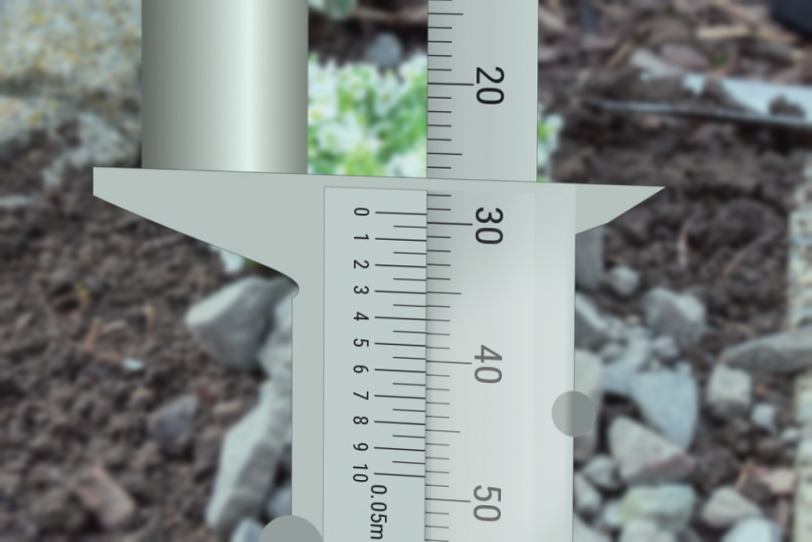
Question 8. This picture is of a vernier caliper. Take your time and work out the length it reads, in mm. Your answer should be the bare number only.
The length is 29.4
